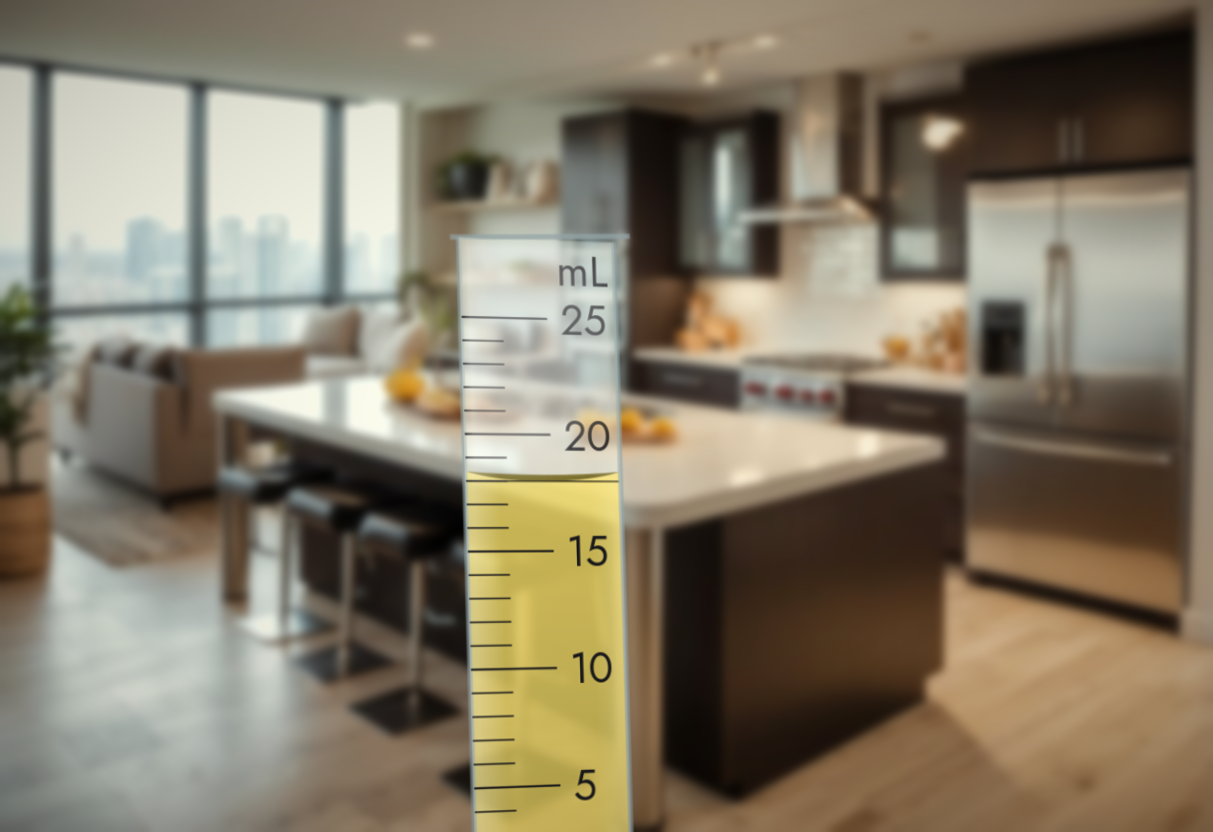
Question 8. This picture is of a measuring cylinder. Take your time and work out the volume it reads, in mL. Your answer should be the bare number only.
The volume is 18
